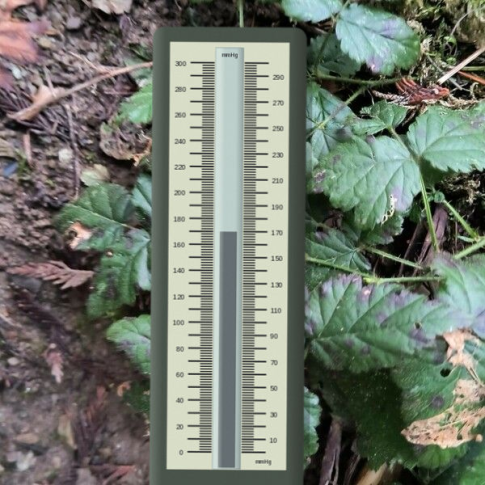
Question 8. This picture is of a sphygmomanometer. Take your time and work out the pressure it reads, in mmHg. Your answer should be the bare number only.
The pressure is 170
